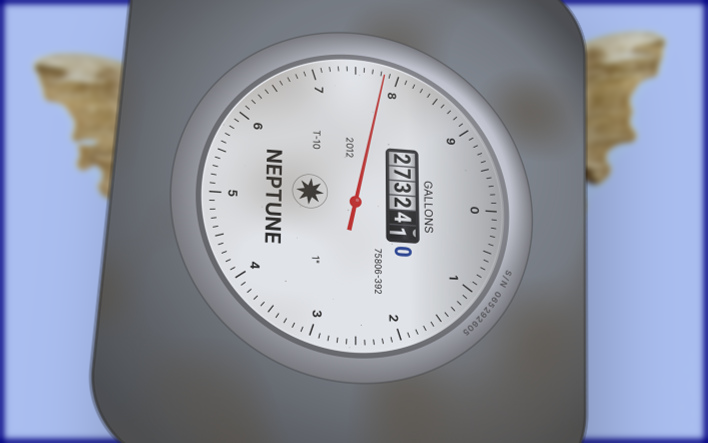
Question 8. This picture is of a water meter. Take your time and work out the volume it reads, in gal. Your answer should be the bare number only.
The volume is 2732407.8
